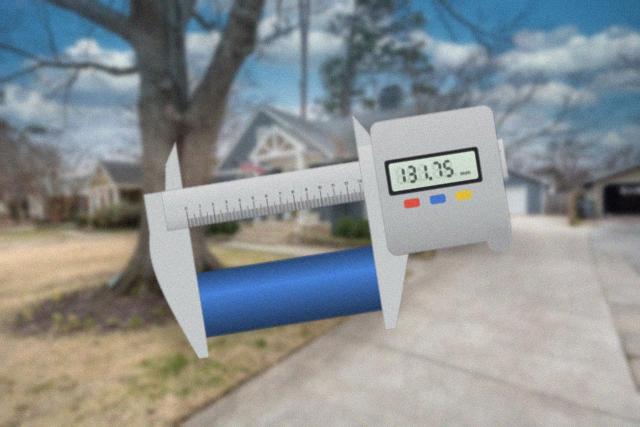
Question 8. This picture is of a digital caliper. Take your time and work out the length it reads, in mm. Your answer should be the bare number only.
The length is 131.75
